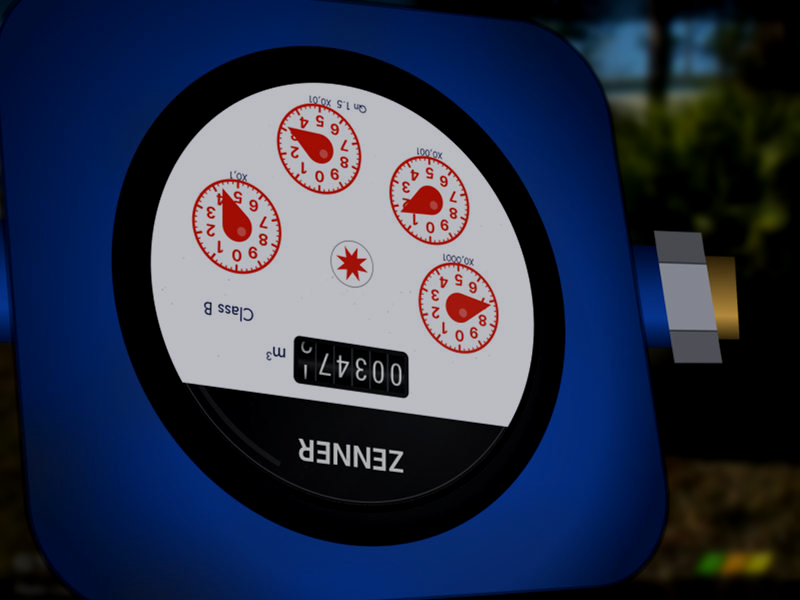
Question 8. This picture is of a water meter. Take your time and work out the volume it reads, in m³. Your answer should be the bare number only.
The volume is 3471.4317
